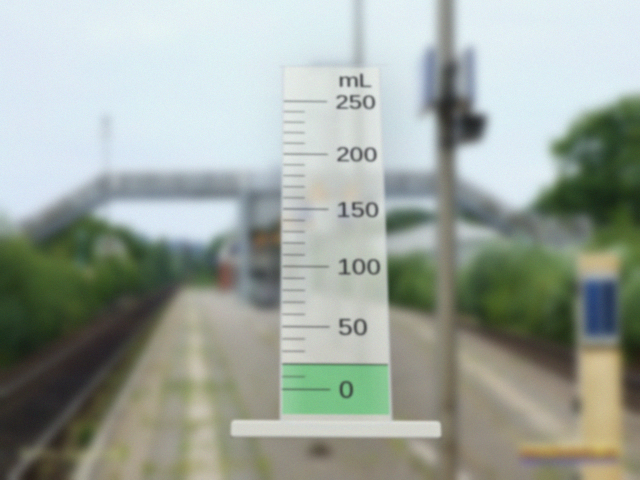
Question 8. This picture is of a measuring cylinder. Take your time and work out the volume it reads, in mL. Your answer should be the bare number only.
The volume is 20
